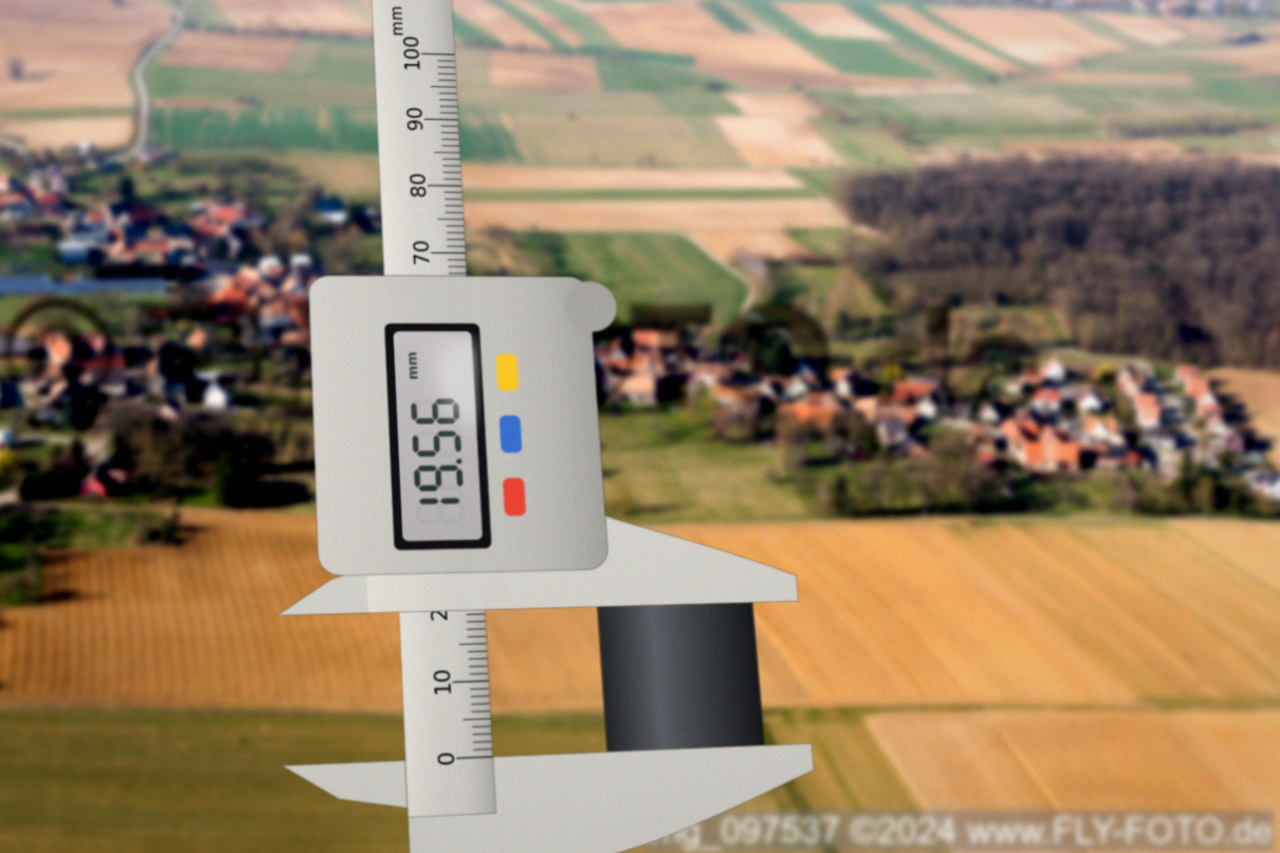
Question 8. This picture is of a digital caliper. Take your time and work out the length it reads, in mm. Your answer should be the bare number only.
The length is 19.56
